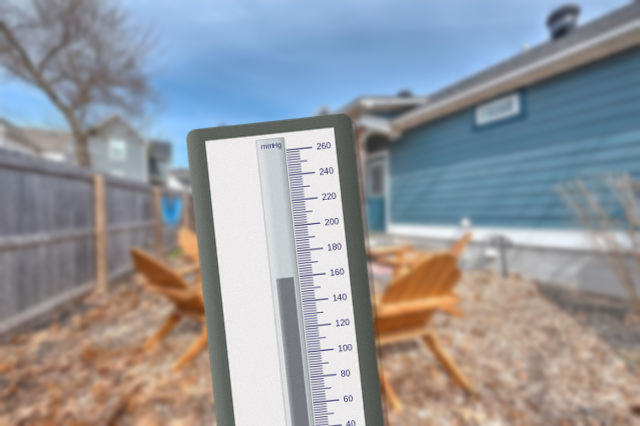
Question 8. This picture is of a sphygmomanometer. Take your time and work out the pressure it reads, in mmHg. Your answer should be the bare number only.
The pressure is 160
